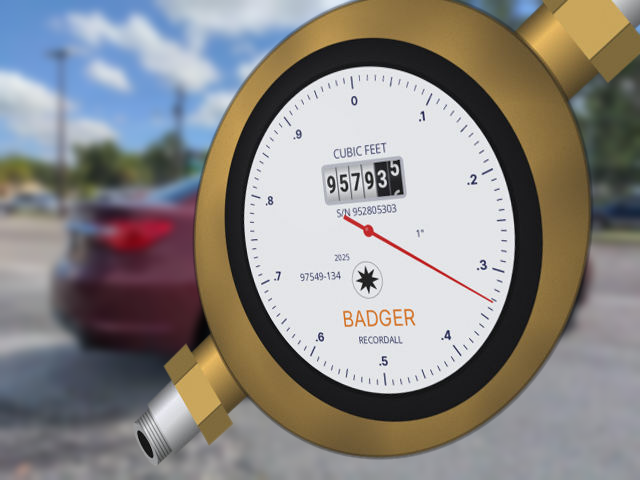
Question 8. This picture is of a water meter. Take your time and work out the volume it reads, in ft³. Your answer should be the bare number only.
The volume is 957935.33
